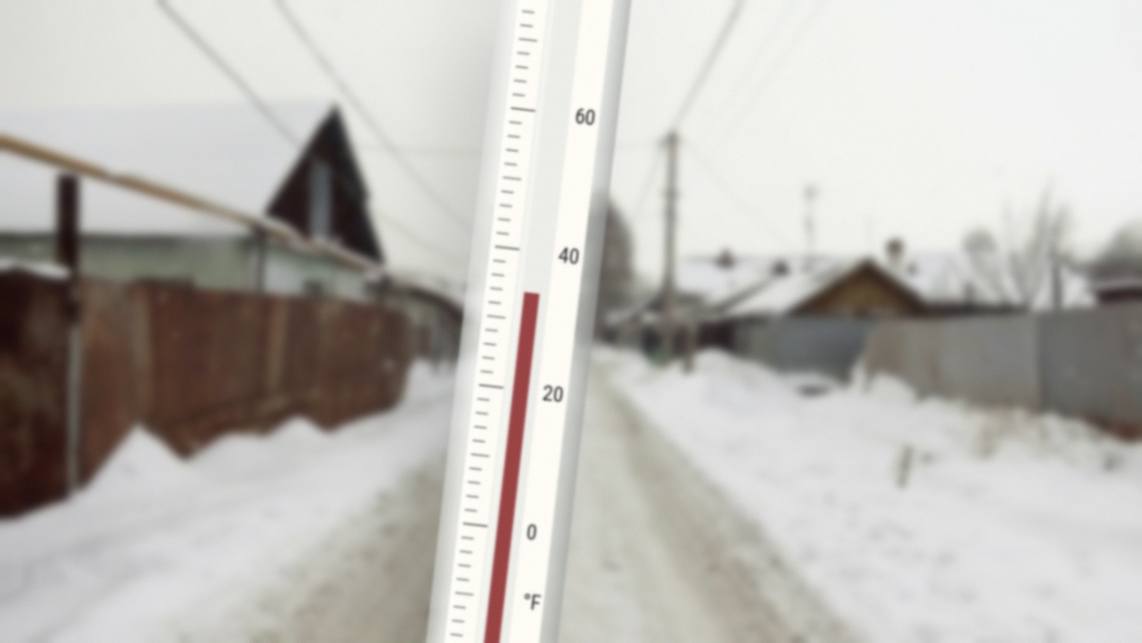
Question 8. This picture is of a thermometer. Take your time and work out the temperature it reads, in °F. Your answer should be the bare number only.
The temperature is 34
